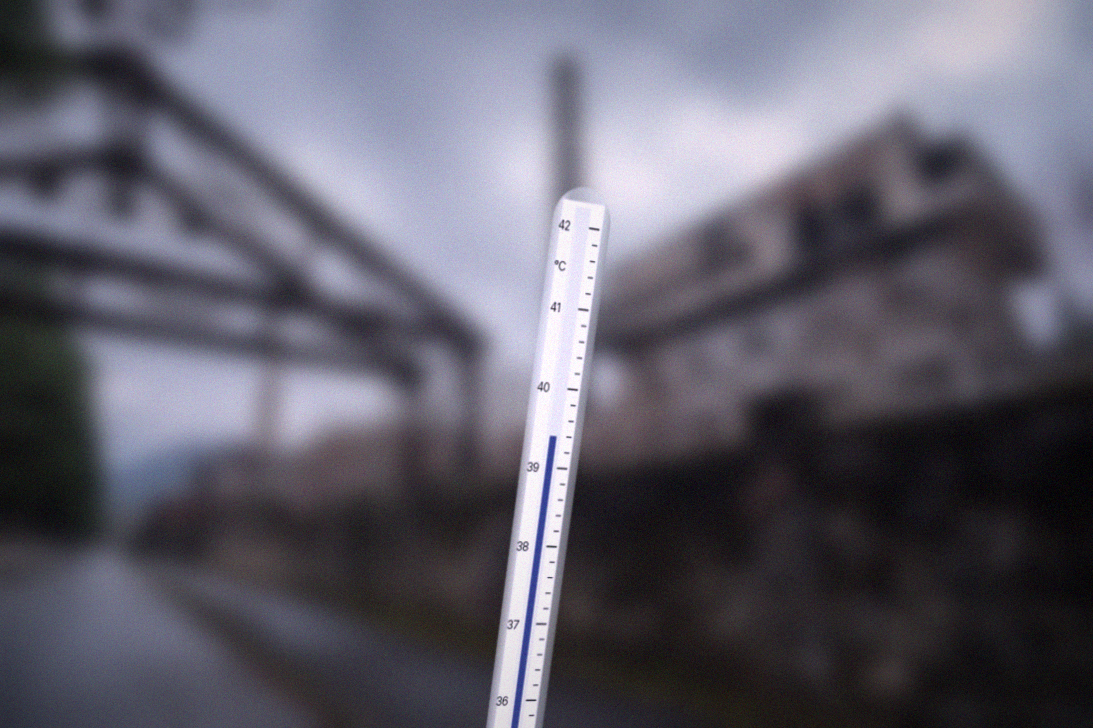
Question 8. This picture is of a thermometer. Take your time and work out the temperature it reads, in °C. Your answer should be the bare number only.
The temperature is 39.4
